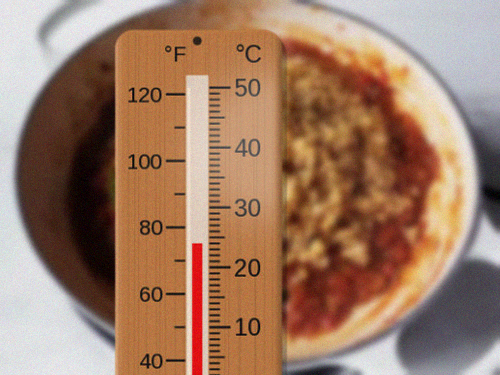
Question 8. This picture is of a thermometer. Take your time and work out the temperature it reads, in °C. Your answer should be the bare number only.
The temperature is 24
